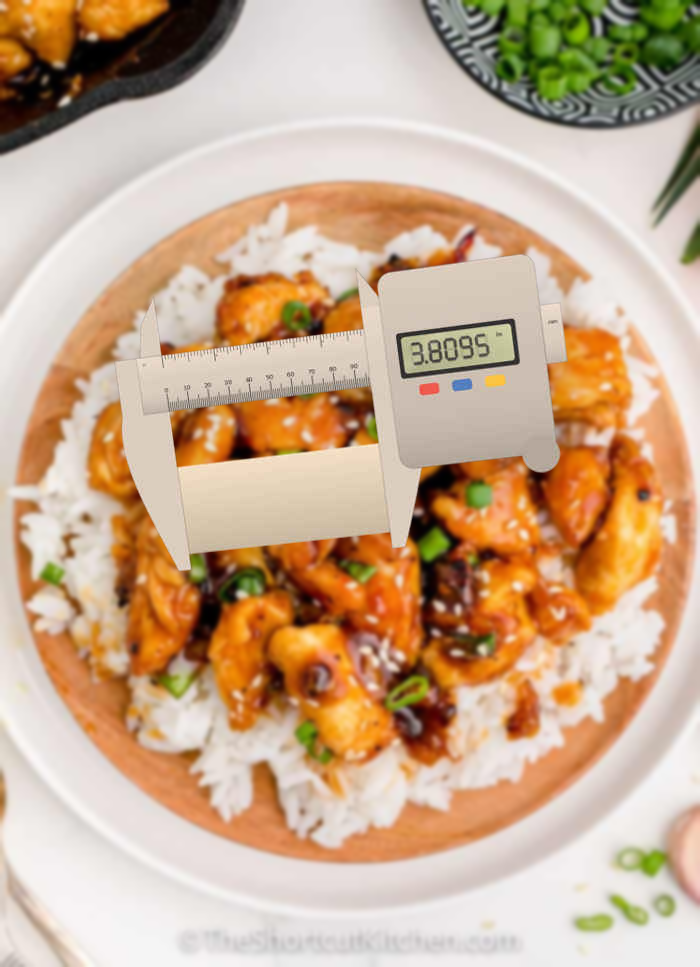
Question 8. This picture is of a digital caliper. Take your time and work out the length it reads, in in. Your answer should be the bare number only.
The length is 3.8095
